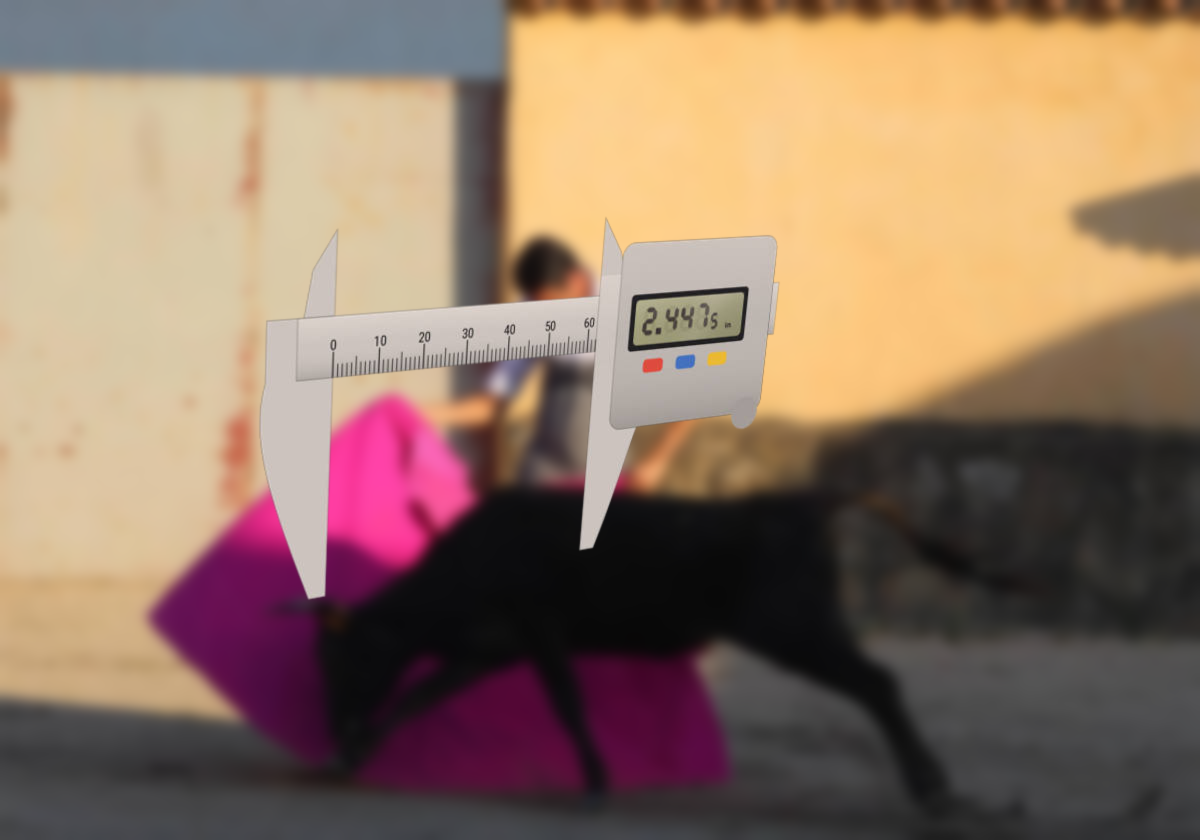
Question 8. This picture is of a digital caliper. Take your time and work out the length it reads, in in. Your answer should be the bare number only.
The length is 2.4475
